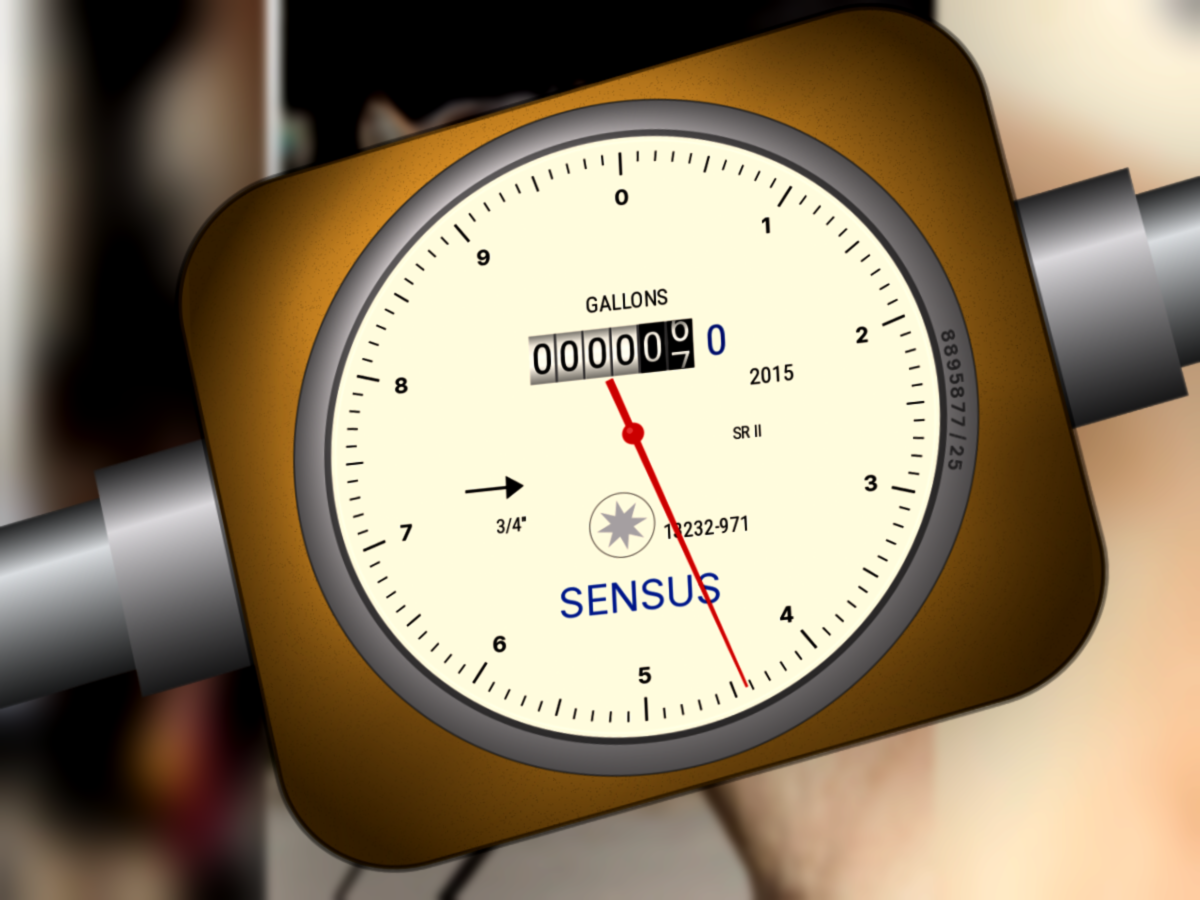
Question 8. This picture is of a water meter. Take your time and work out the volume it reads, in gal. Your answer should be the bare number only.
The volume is 64.4
